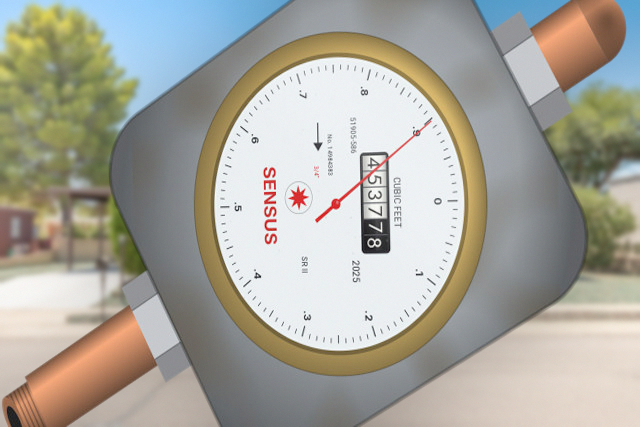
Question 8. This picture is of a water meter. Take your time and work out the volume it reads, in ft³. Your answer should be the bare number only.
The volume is 453777.90
